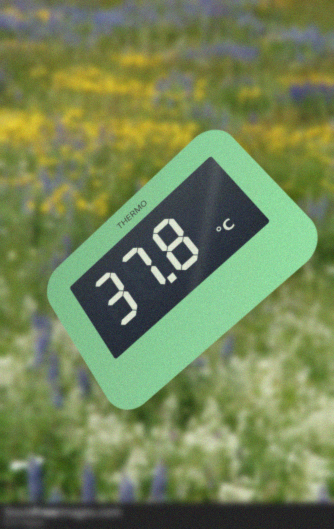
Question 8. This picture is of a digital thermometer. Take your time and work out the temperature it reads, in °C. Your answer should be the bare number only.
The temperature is 37.8
